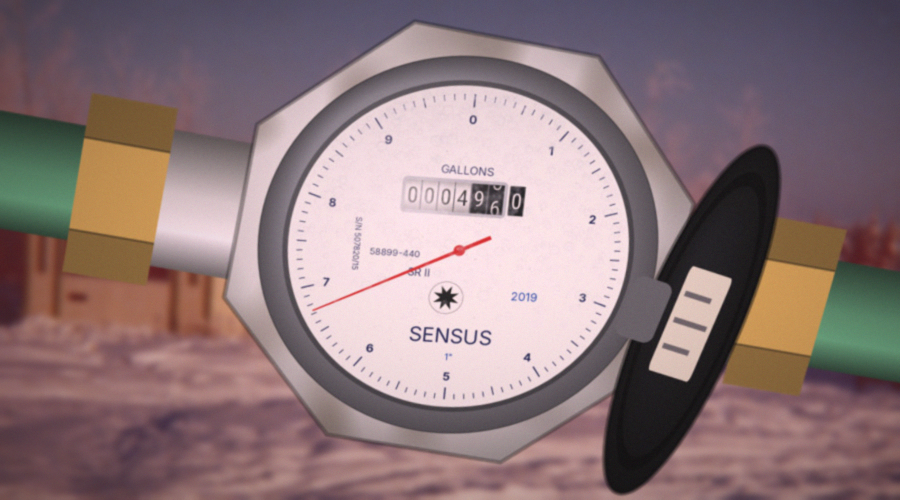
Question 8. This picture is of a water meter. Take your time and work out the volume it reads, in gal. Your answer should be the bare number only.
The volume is 4956.7
